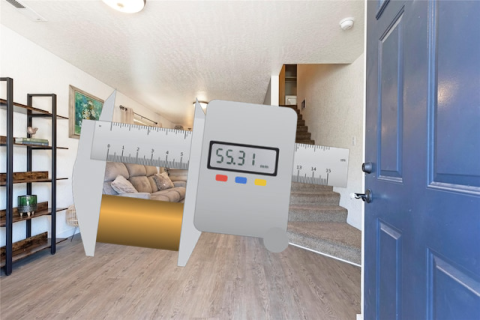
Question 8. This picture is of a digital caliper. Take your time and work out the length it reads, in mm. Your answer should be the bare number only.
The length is 55.31
